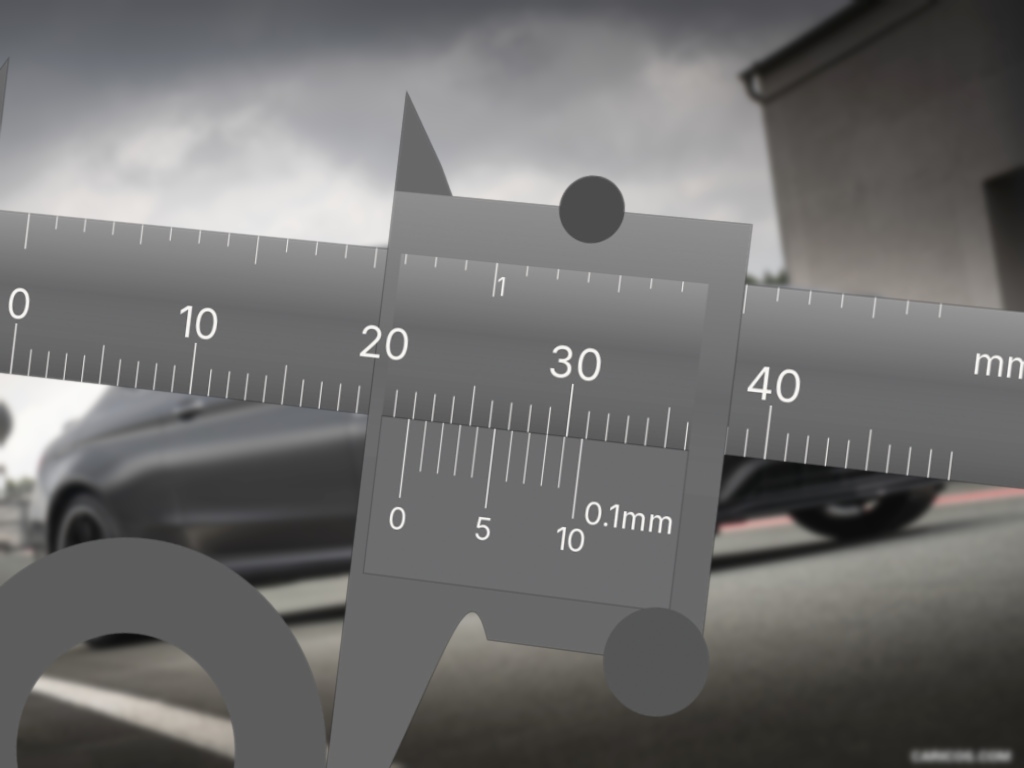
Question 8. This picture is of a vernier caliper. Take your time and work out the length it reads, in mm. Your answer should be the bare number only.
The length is 21.8
